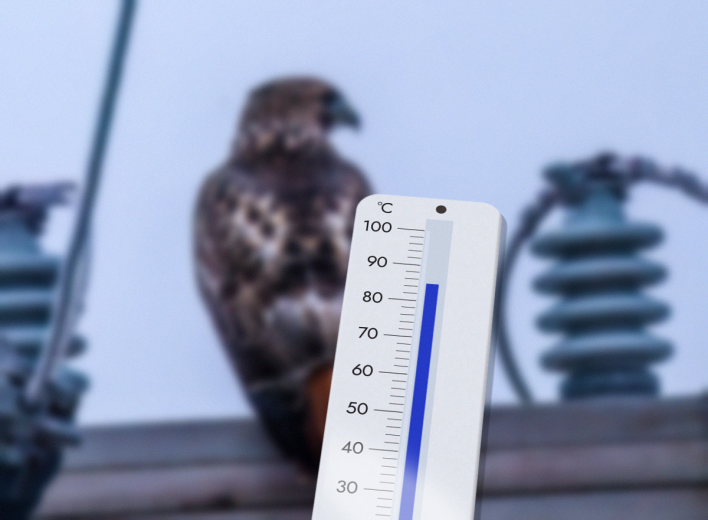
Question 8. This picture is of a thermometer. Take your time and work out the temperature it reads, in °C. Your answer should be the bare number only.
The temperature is 85
